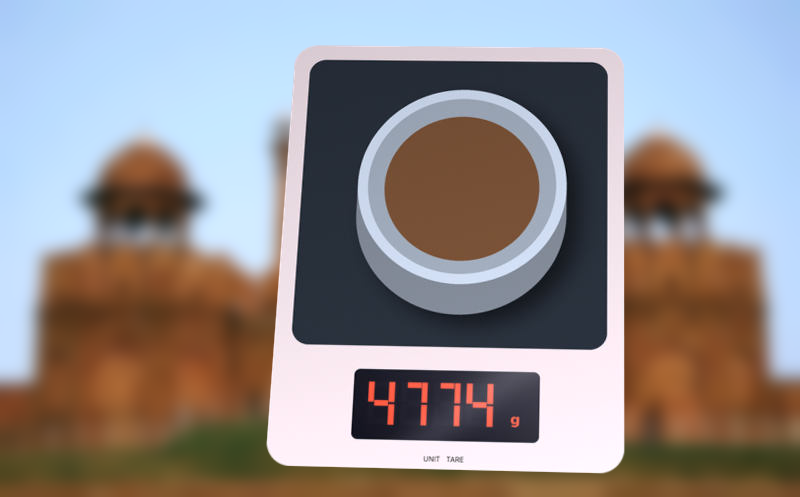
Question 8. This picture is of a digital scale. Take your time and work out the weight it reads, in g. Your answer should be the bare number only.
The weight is 4774
